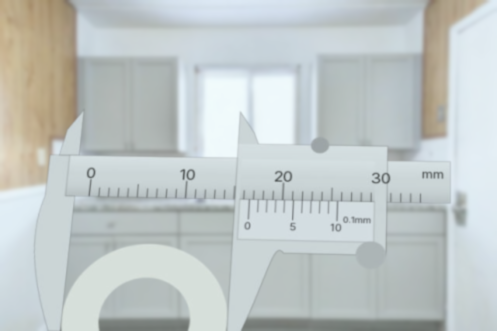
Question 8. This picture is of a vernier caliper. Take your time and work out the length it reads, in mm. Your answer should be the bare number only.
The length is 16.6
